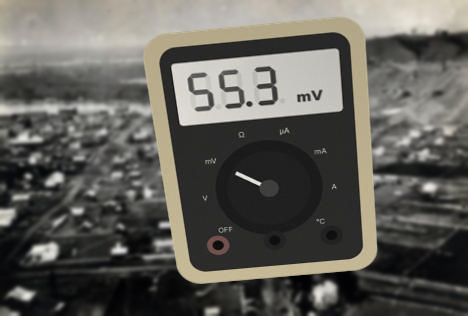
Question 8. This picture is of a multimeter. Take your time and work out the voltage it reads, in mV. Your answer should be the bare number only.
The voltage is 55.3
